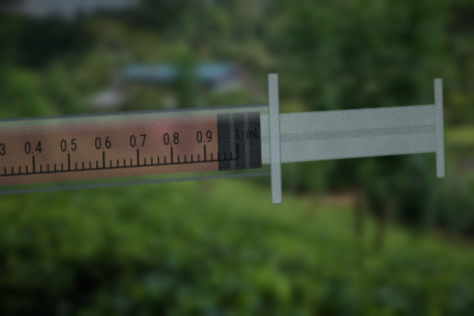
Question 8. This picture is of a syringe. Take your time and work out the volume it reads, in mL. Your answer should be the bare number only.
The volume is 0.94
